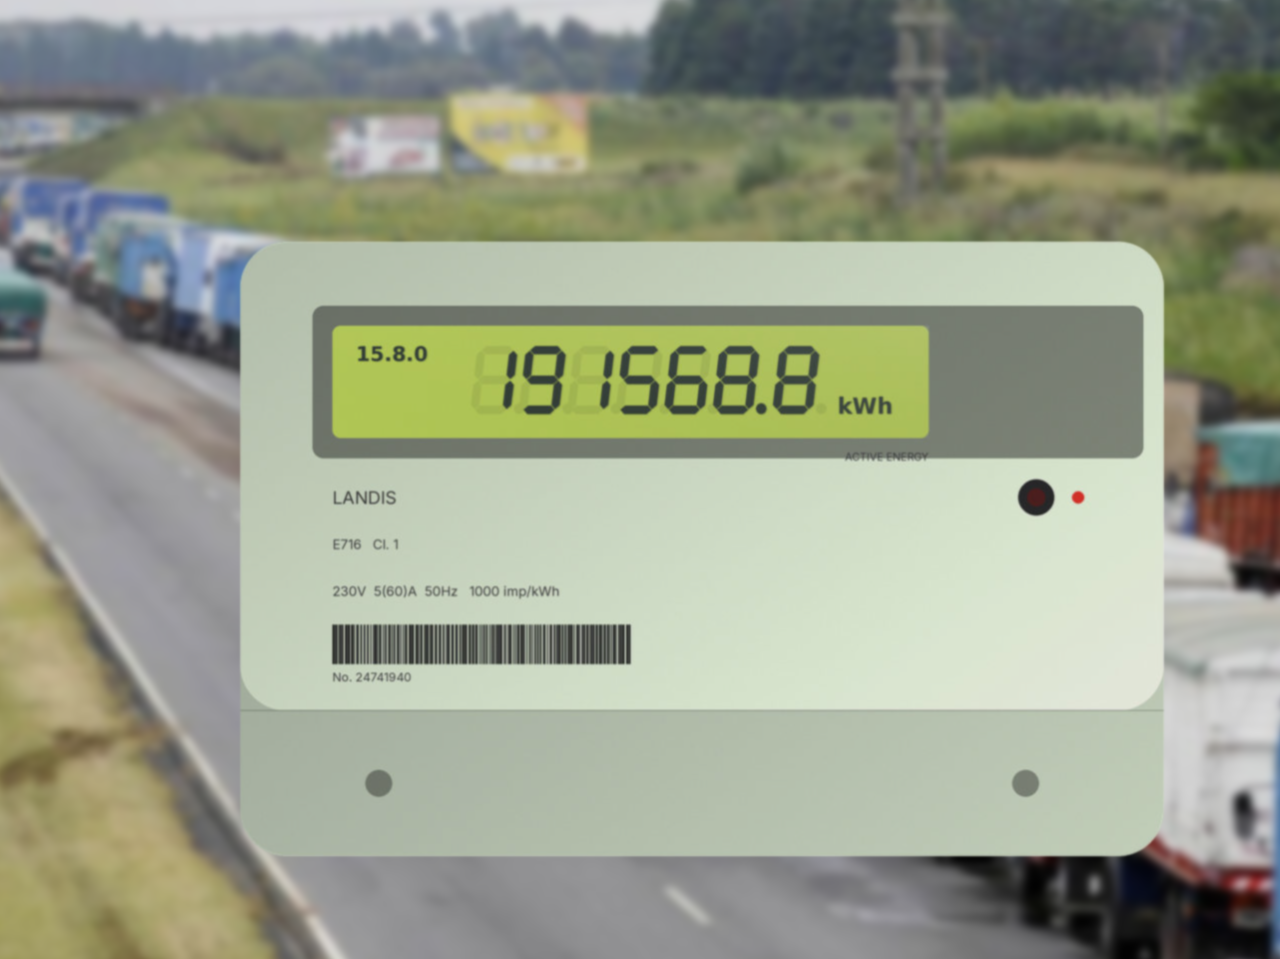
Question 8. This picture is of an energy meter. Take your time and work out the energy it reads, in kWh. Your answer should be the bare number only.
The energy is 191568.8
